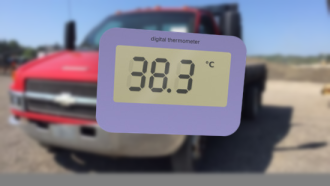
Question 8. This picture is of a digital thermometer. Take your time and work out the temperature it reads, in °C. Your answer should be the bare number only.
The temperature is 38.3
